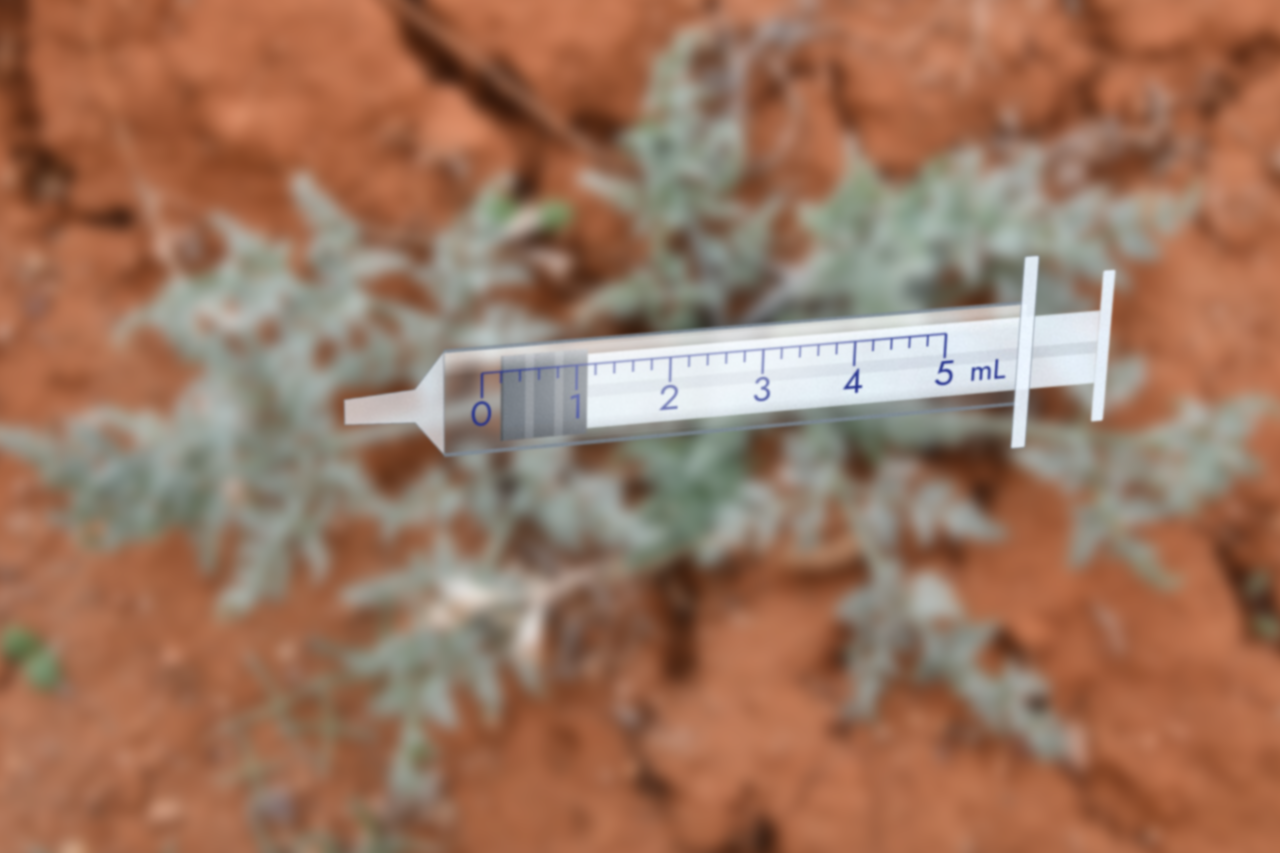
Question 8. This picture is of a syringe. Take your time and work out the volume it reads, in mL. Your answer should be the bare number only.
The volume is 0.2
